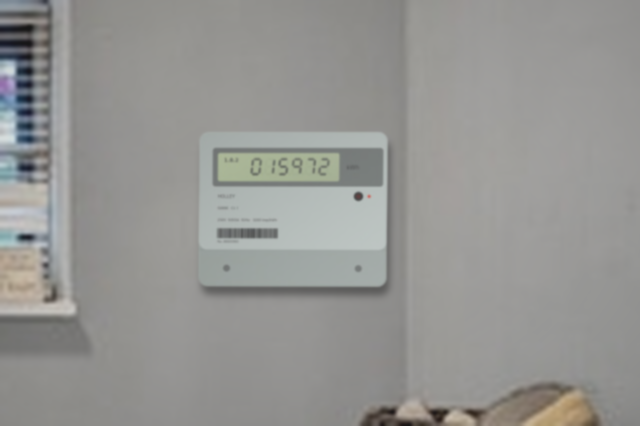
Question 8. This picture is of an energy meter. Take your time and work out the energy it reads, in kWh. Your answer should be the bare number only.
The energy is 15972
